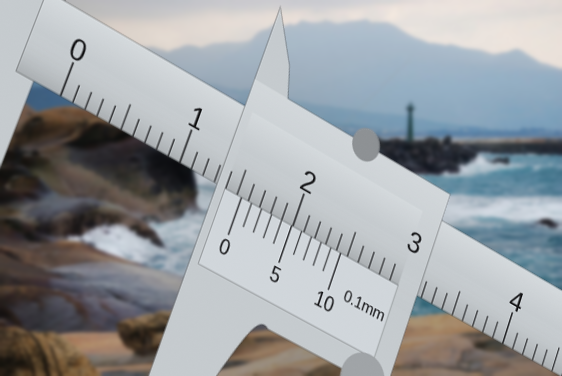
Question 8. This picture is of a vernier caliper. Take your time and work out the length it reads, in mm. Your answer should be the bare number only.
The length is 15.4
